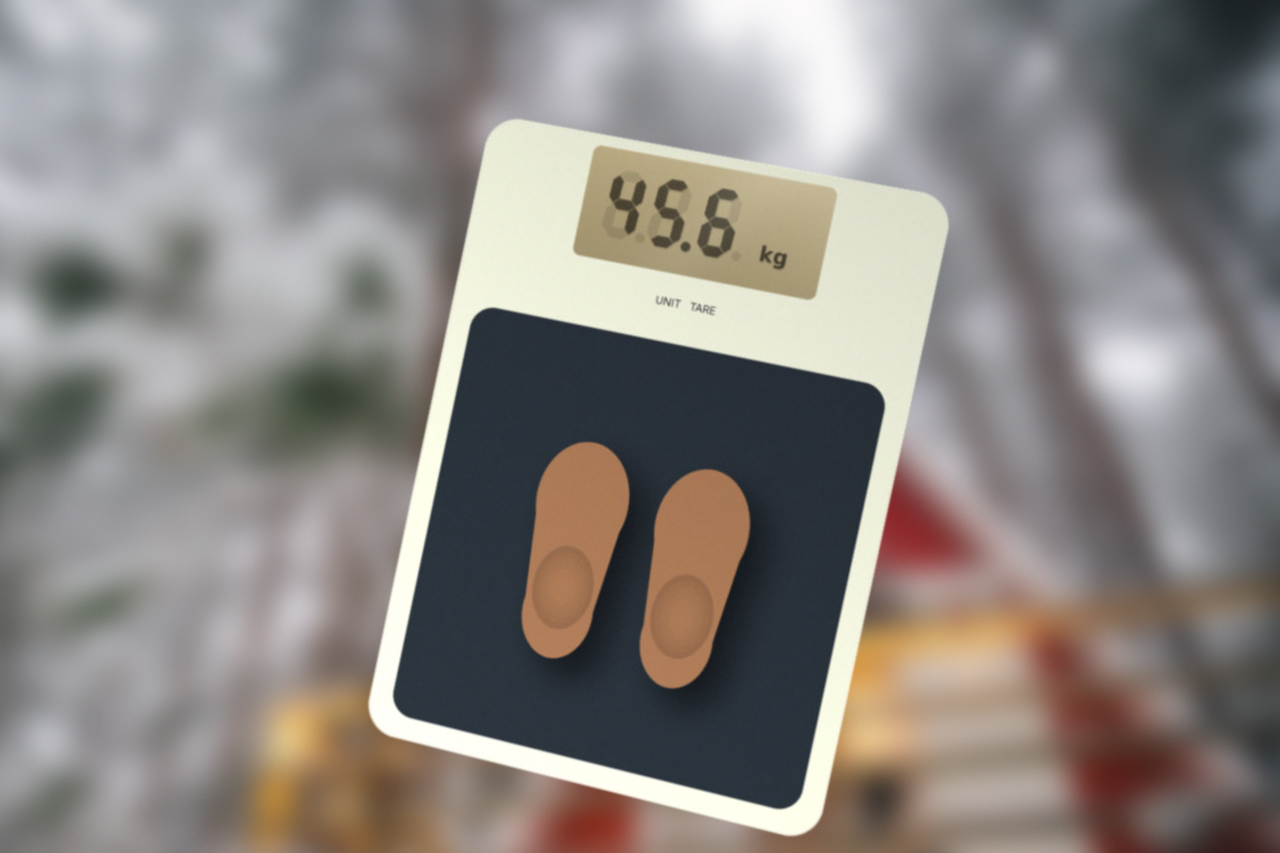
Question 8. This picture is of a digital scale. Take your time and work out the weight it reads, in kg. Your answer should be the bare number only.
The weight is 45.6
